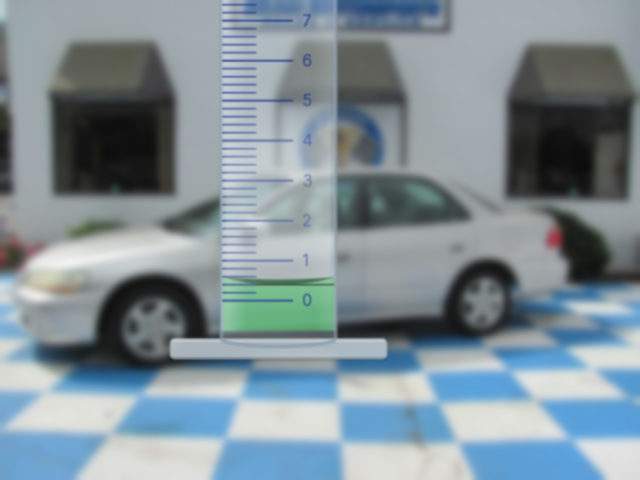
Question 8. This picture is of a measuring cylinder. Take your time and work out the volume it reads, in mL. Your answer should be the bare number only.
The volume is 0.4
